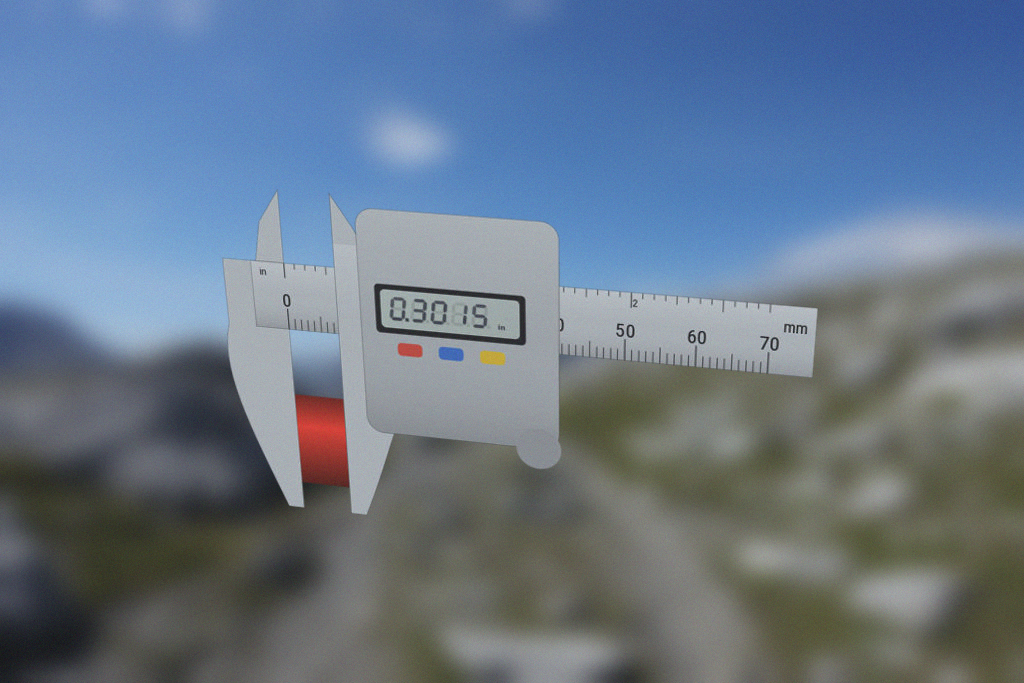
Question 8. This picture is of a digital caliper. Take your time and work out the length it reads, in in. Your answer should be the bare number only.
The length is 0.3015
